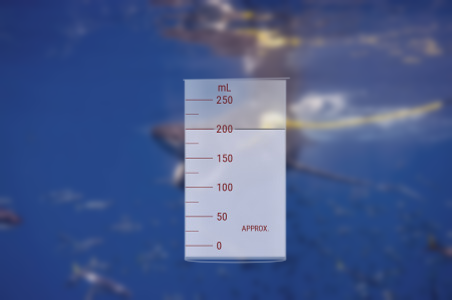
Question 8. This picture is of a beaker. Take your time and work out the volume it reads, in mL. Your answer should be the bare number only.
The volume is 200
